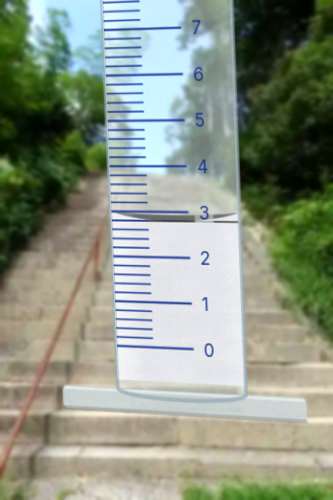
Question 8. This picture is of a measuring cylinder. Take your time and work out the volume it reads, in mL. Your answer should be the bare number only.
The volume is 2.8
